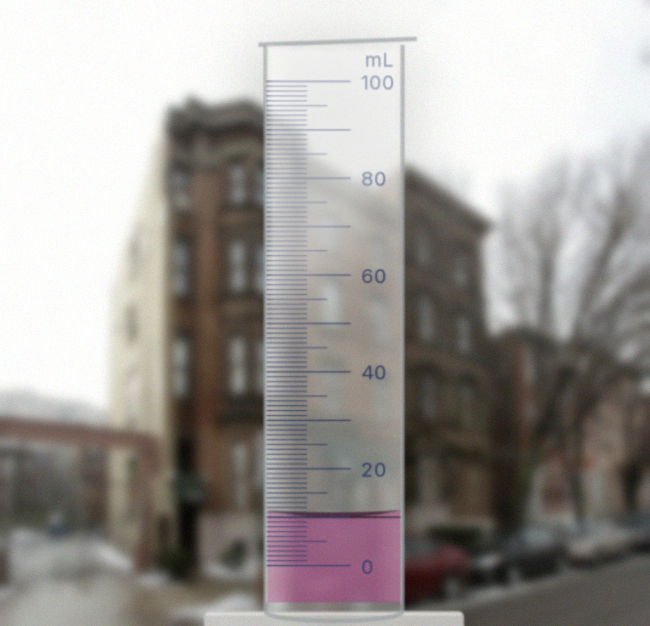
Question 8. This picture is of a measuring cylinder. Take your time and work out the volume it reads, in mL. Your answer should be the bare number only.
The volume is 10
